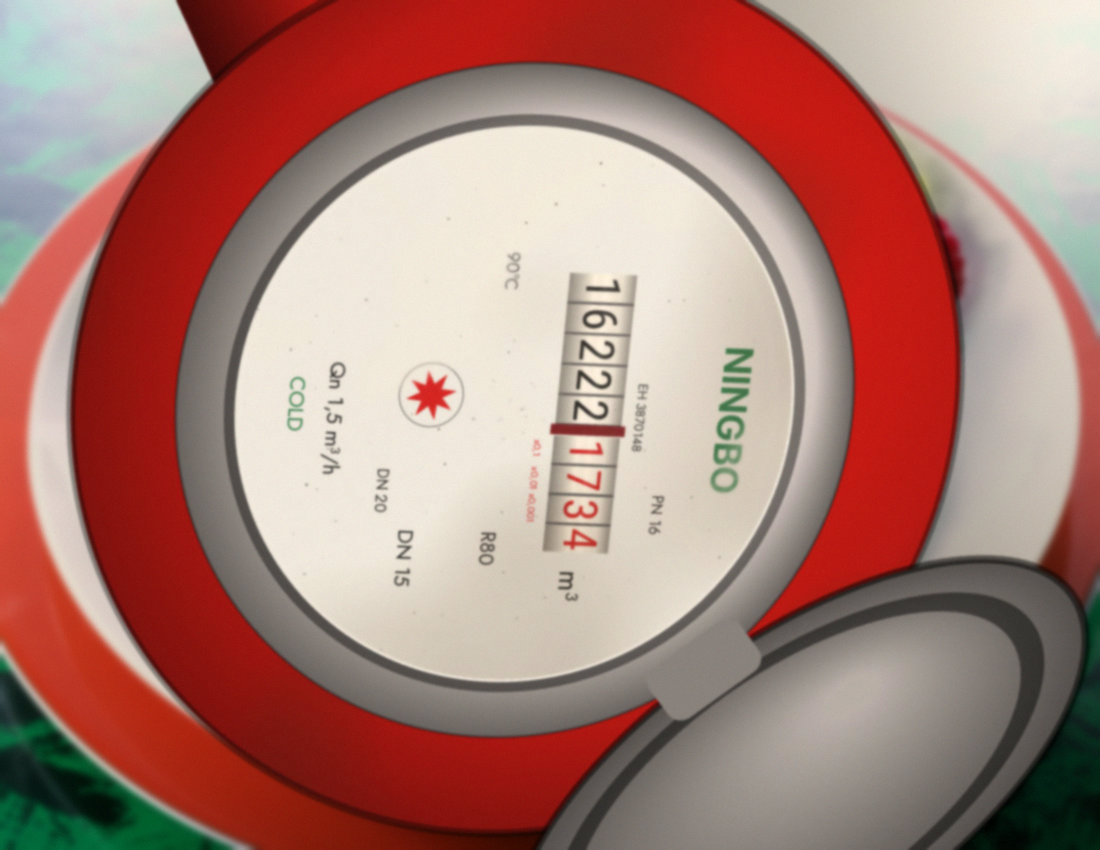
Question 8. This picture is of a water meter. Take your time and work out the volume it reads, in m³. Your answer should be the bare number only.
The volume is 16222.1734
